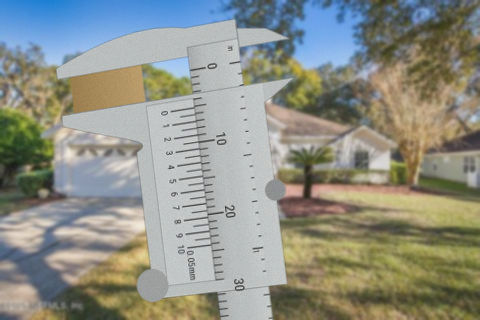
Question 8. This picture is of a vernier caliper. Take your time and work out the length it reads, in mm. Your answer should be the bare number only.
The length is 5.2
